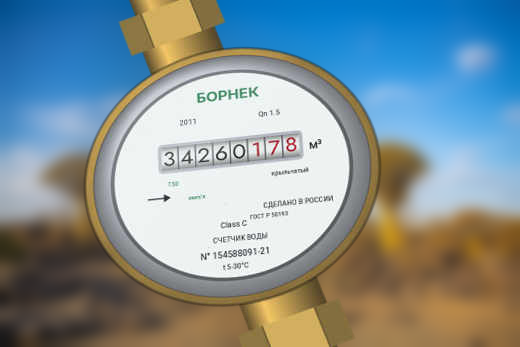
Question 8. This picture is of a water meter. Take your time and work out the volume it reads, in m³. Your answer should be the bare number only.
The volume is 34260.178
